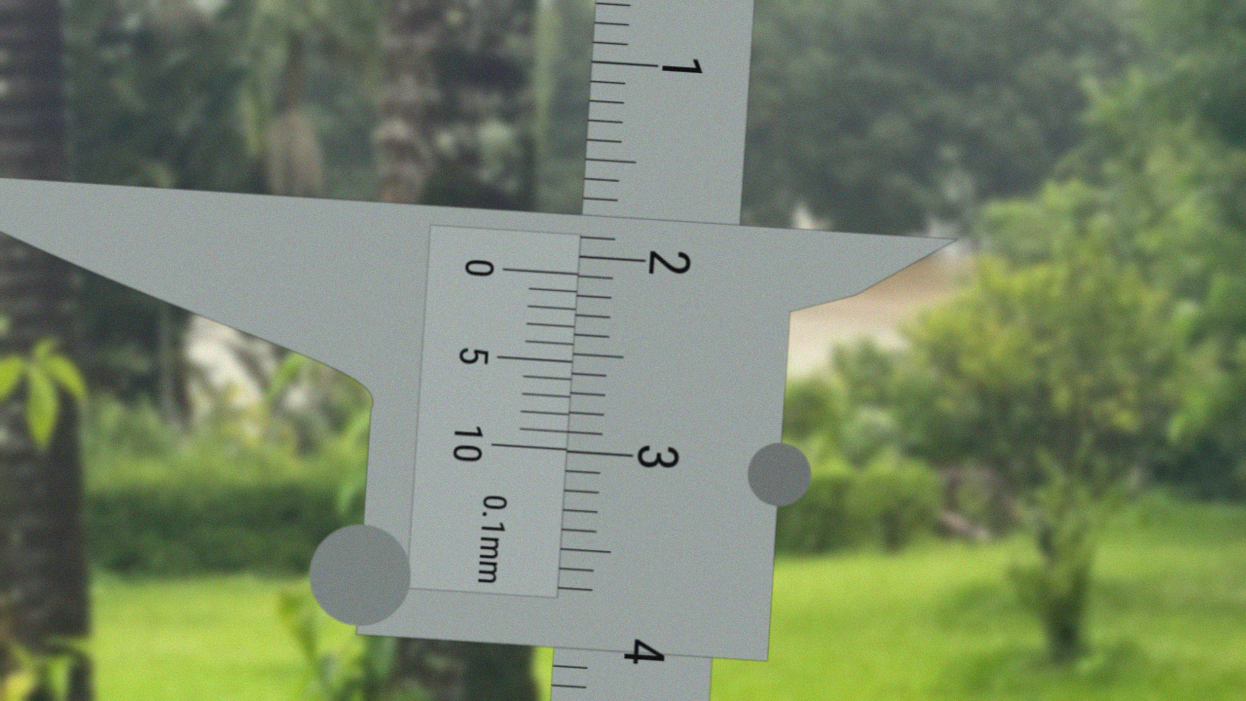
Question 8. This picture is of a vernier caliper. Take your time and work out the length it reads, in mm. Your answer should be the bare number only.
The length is 20.9
